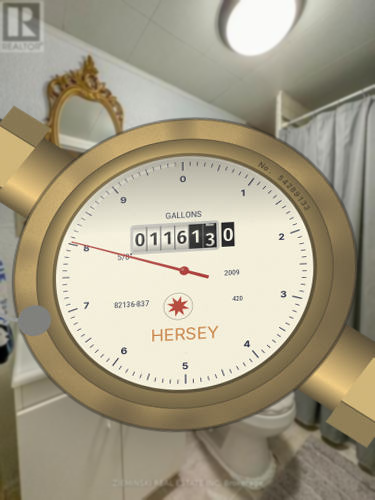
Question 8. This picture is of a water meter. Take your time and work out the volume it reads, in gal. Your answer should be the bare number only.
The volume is 116128.0
